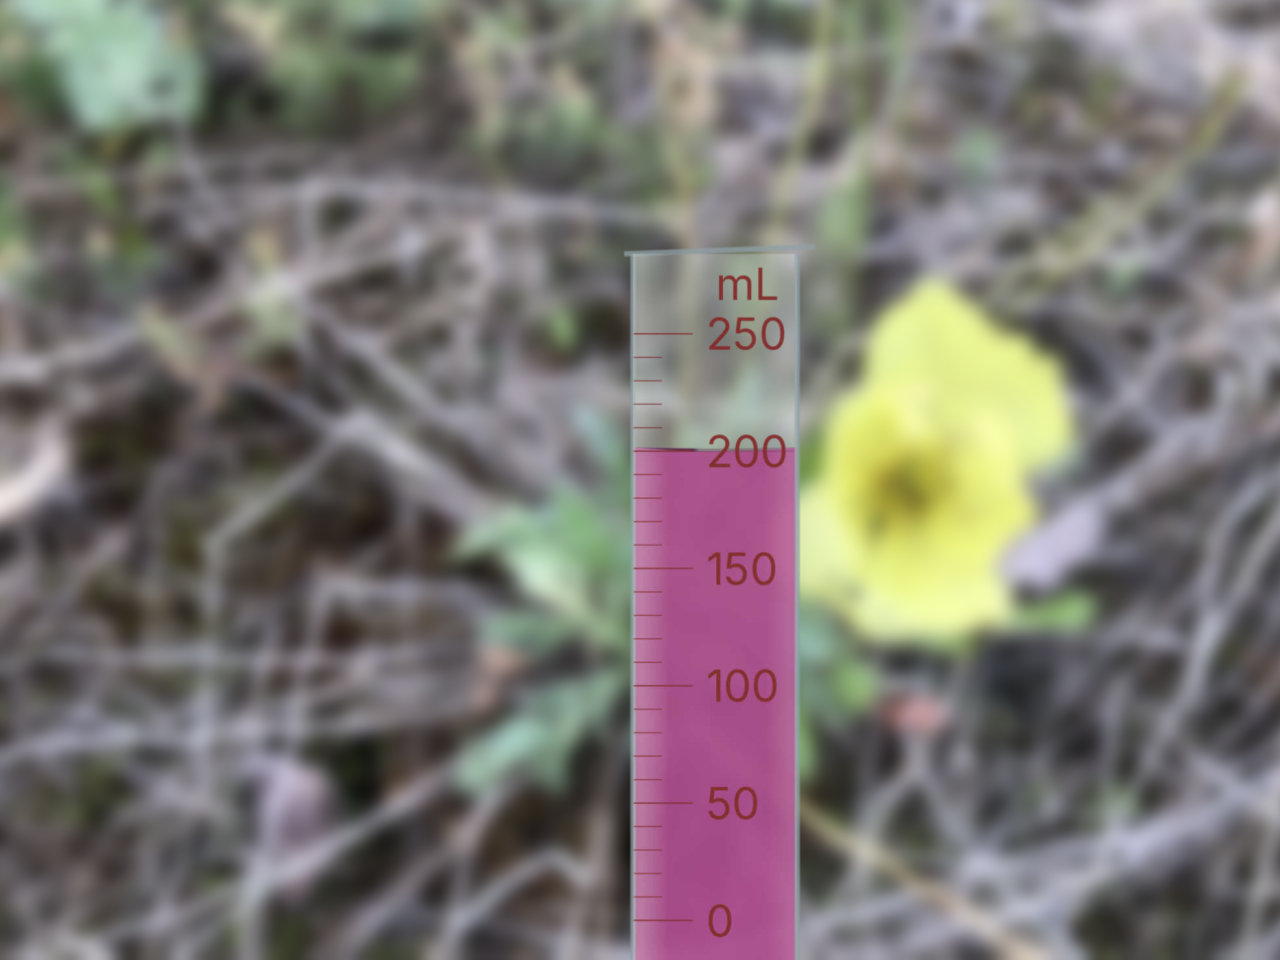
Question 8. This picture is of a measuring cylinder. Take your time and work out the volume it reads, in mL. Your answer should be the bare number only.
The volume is 200
